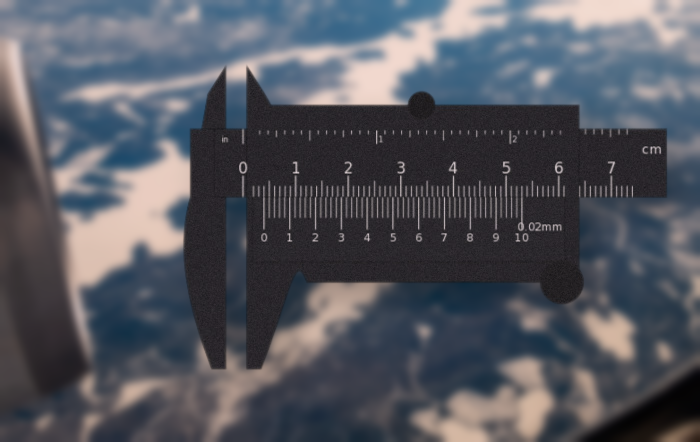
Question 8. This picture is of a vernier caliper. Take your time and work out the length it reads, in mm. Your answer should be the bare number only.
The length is 4.0
